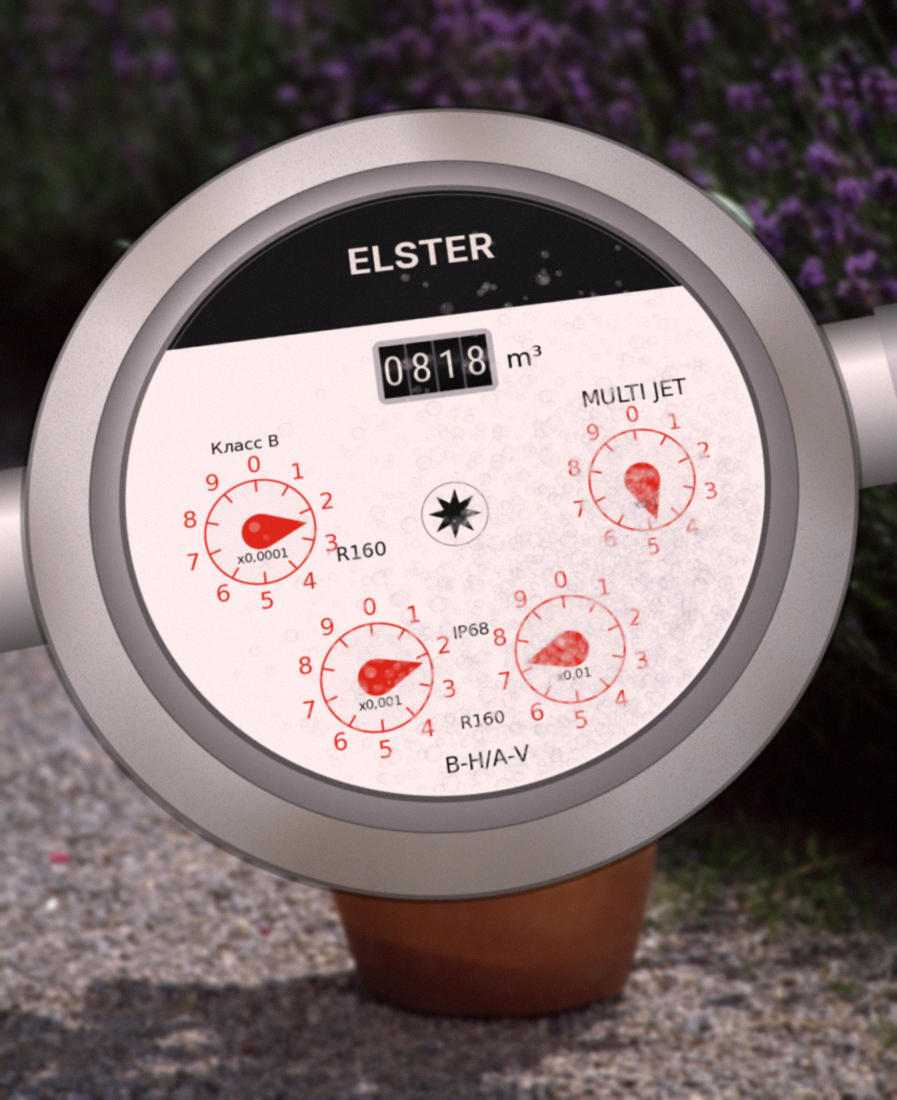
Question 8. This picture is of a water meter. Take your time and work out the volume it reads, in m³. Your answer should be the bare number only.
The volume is 818.4722
